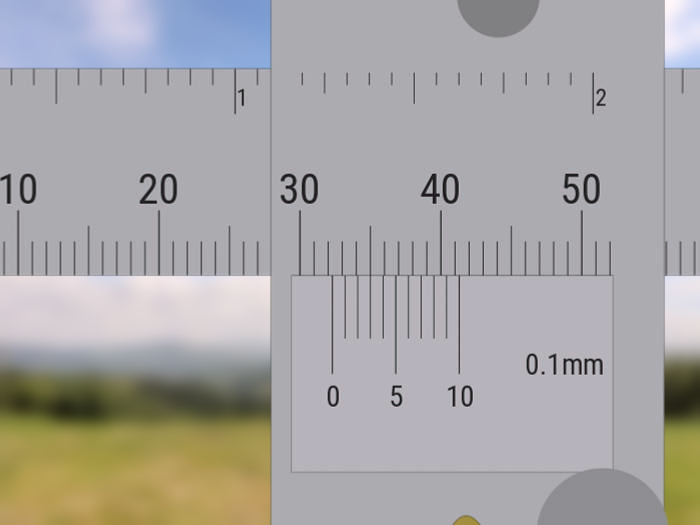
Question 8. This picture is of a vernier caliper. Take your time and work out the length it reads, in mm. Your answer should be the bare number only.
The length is 32.3
